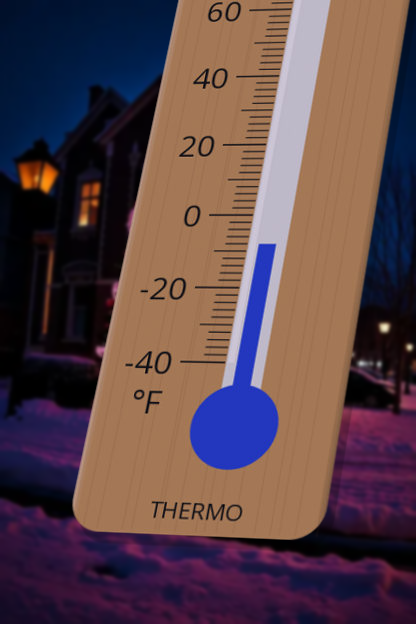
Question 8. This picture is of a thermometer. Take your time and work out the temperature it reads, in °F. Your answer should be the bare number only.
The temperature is -8
